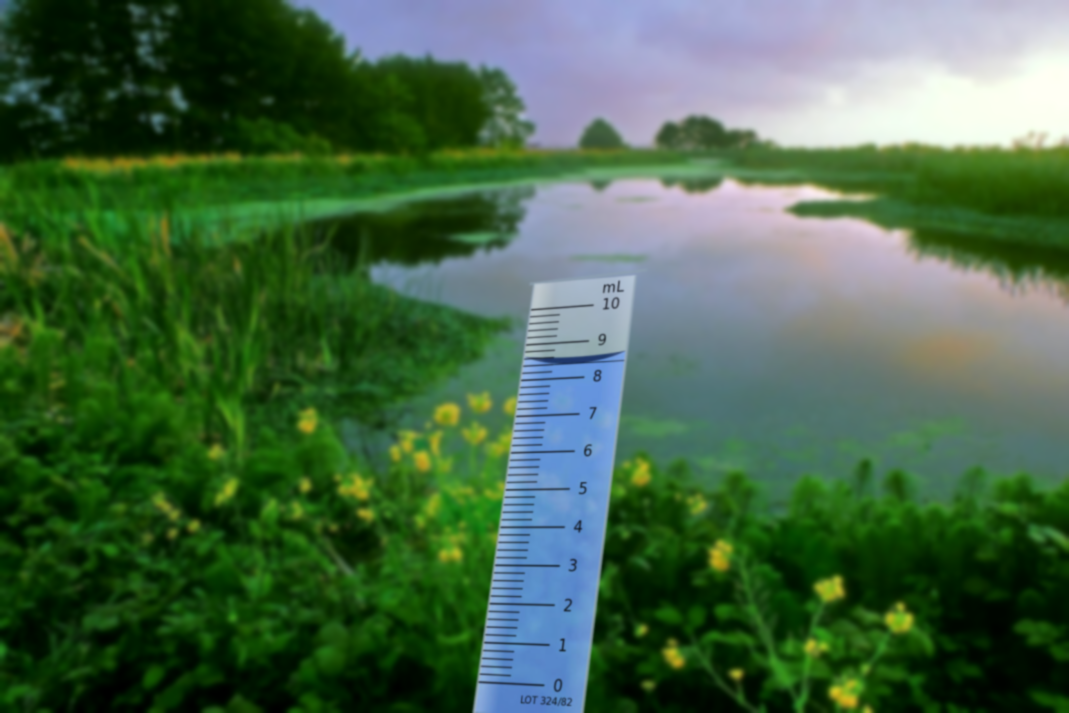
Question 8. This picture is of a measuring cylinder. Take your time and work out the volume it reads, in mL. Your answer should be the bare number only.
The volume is 8.4
